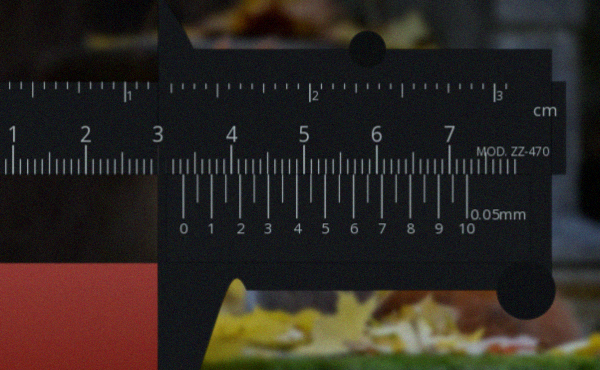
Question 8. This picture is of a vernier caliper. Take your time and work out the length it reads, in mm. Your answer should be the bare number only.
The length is 33.4
